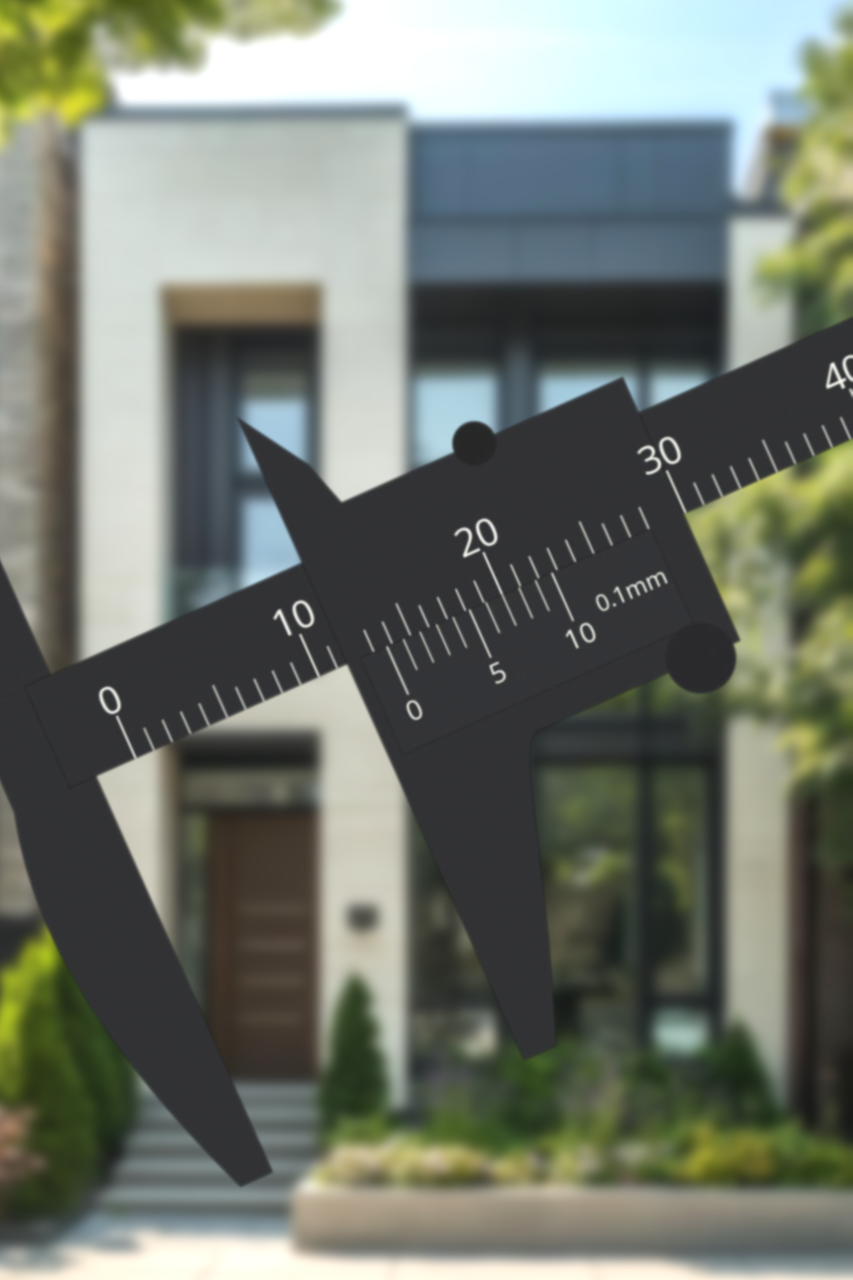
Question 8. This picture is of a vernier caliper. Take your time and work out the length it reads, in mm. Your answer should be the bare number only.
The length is 13.7
